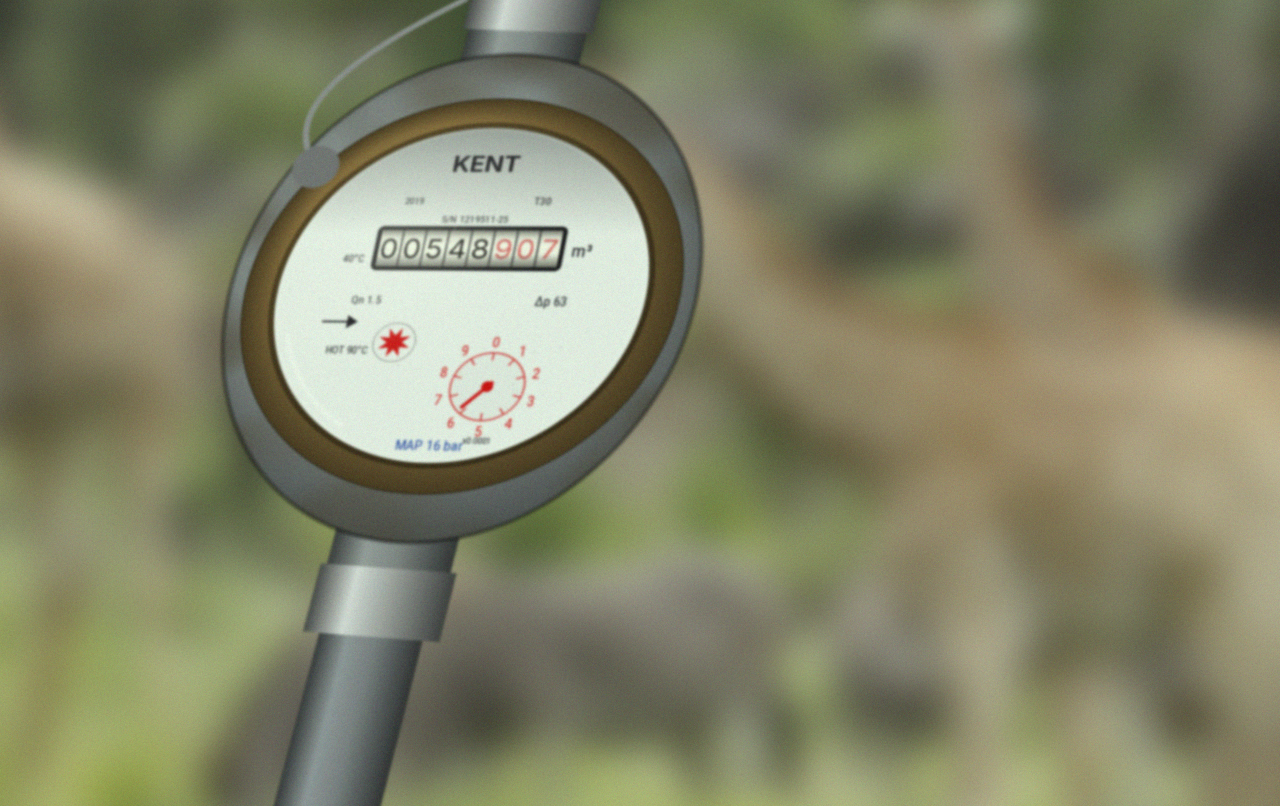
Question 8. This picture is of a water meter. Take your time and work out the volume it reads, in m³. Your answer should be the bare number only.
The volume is 548.9076
